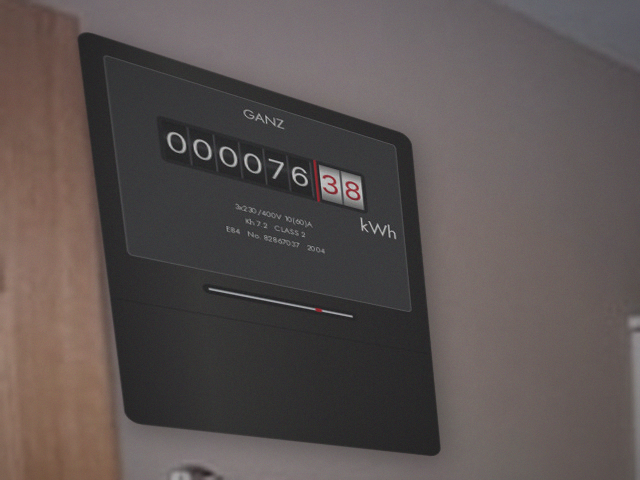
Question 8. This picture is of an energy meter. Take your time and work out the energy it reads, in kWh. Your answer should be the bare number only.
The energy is 76.38
